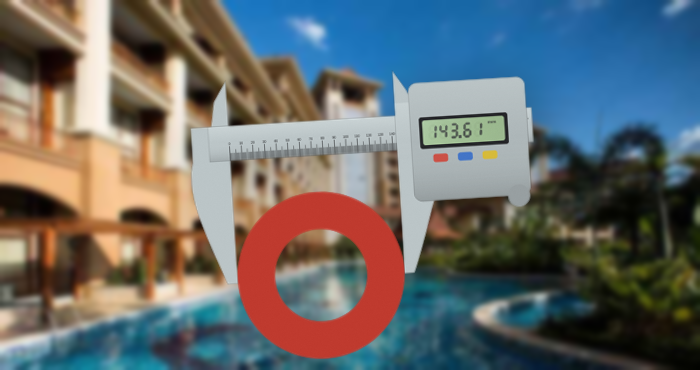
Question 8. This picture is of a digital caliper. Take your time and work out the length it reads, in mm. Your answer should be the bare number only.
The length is 143.61
